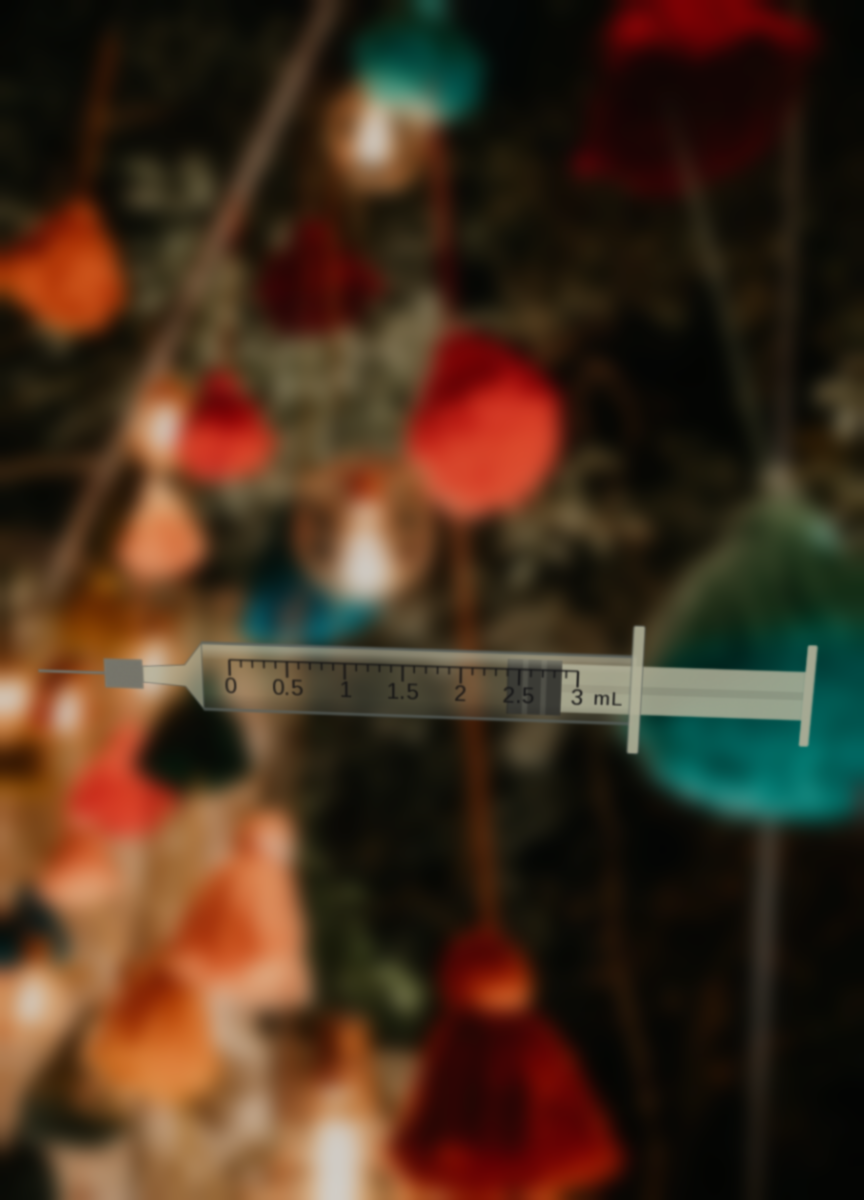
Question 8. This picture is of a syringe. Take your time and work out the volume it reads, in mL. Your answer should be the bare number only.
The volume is 2.4
